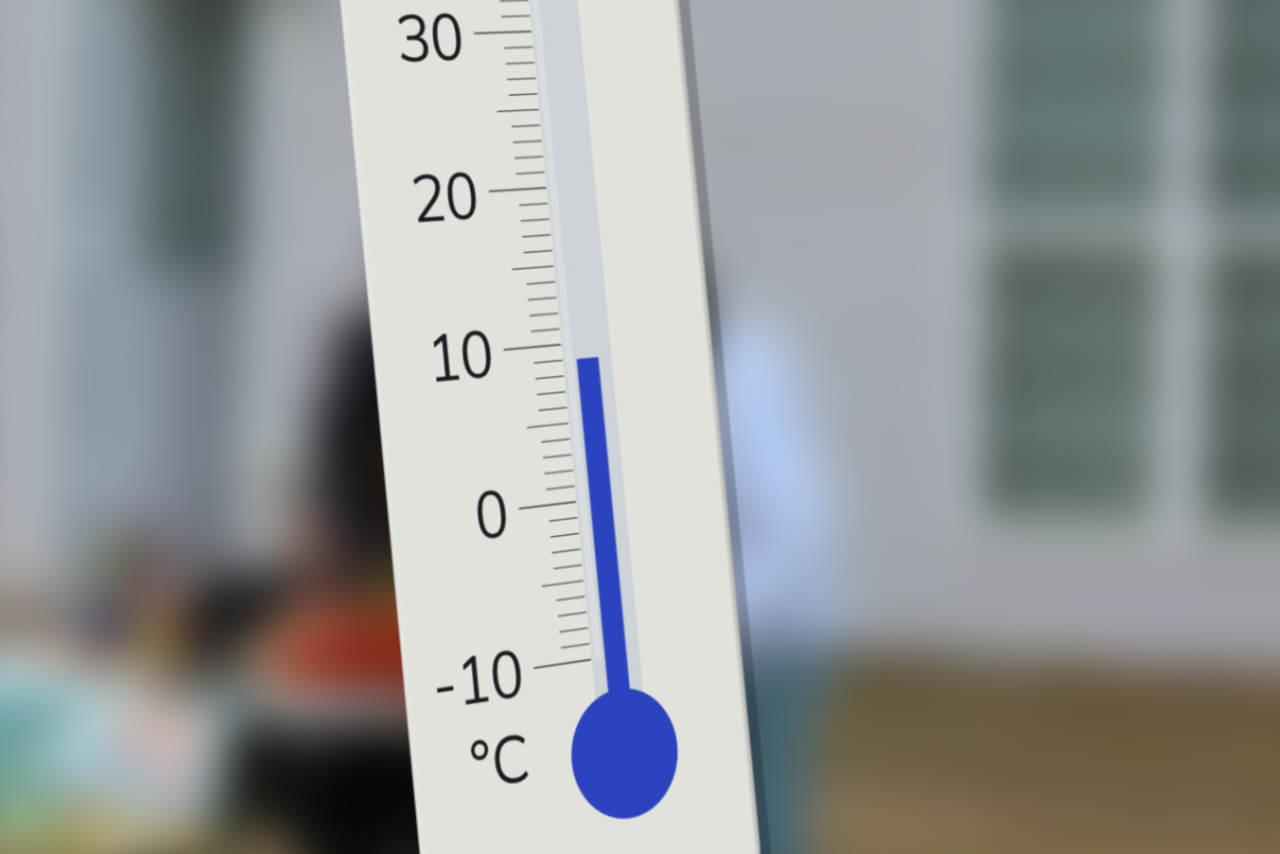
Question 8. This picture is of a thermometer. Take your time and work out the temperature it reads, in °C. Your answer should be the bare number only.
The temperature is 9
